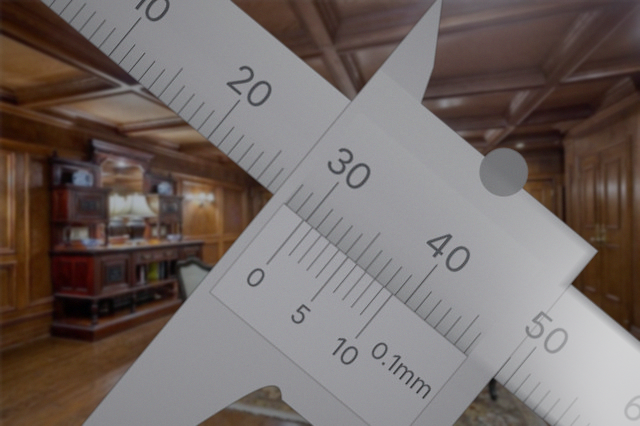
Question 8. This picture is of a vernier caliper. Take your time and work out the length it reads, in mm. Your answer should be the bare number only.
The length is 29.8
